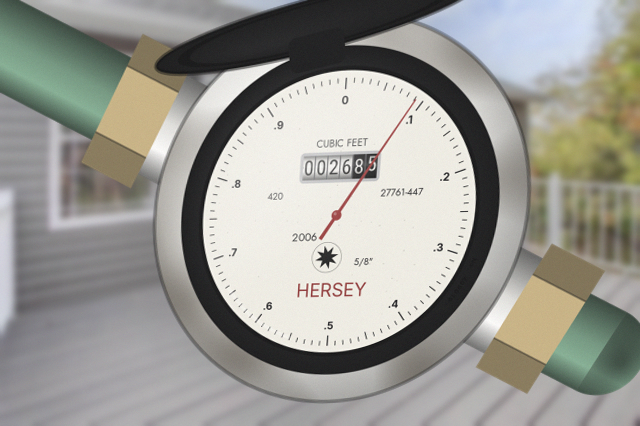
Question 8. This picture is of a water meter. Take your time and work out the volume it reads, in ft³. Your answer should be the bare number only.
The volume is 2685.09
